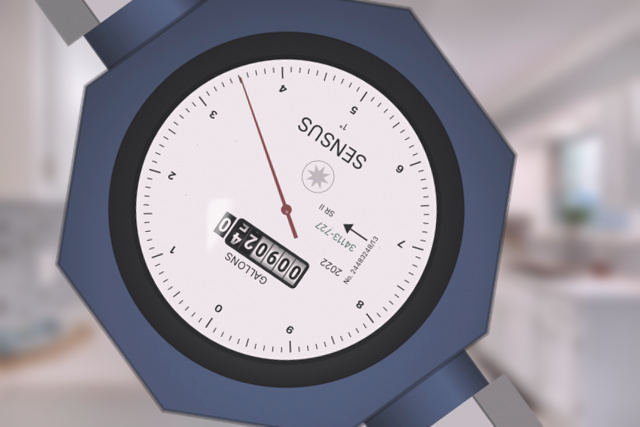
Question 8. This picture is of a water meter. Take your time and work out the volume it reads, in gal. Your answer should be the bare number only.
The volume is 90243.5
